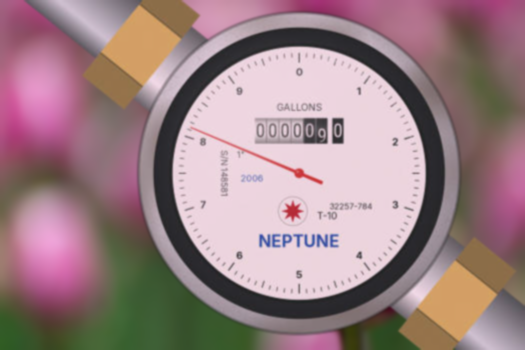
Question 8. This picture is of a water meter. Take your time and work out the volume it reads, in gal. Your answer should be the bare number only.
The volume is 88.1
